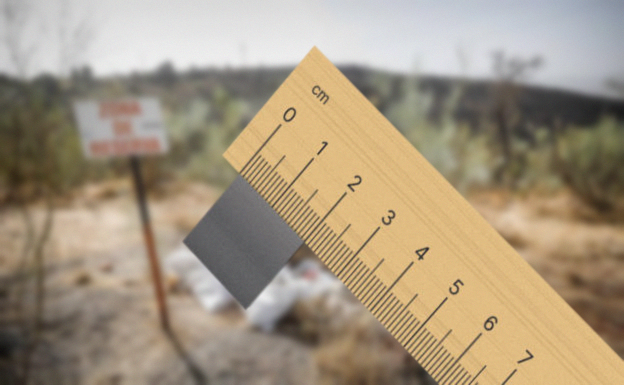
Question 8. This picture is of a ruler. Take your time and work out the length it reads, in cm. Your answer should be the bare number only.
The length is 2
